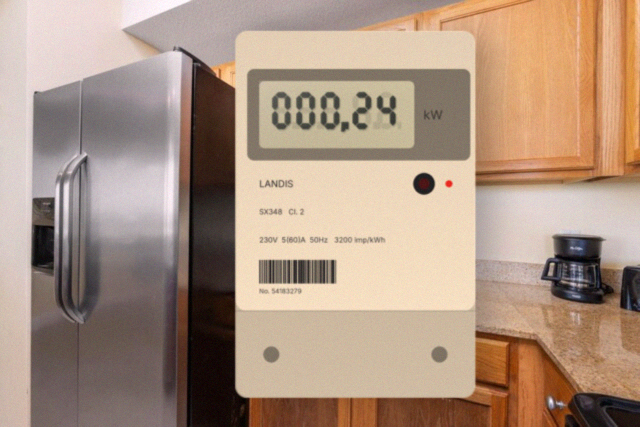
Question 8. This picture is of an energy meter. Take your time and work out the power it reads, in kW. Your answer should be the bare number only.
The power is 0.24
